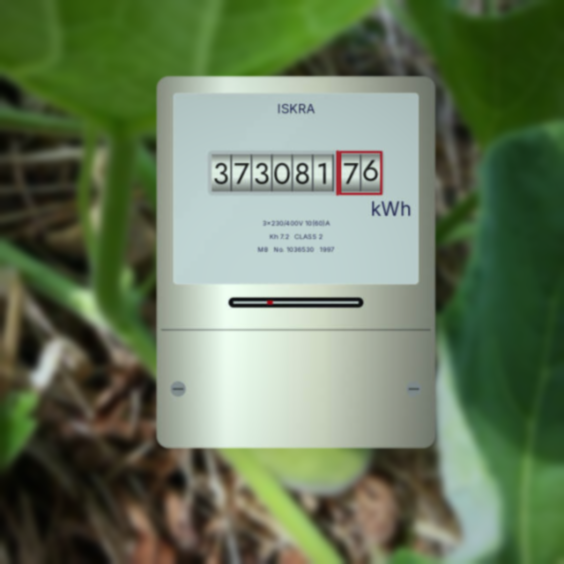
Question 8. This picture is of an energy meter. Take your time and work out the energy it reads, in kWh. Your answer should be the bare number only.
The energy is 373081.76
